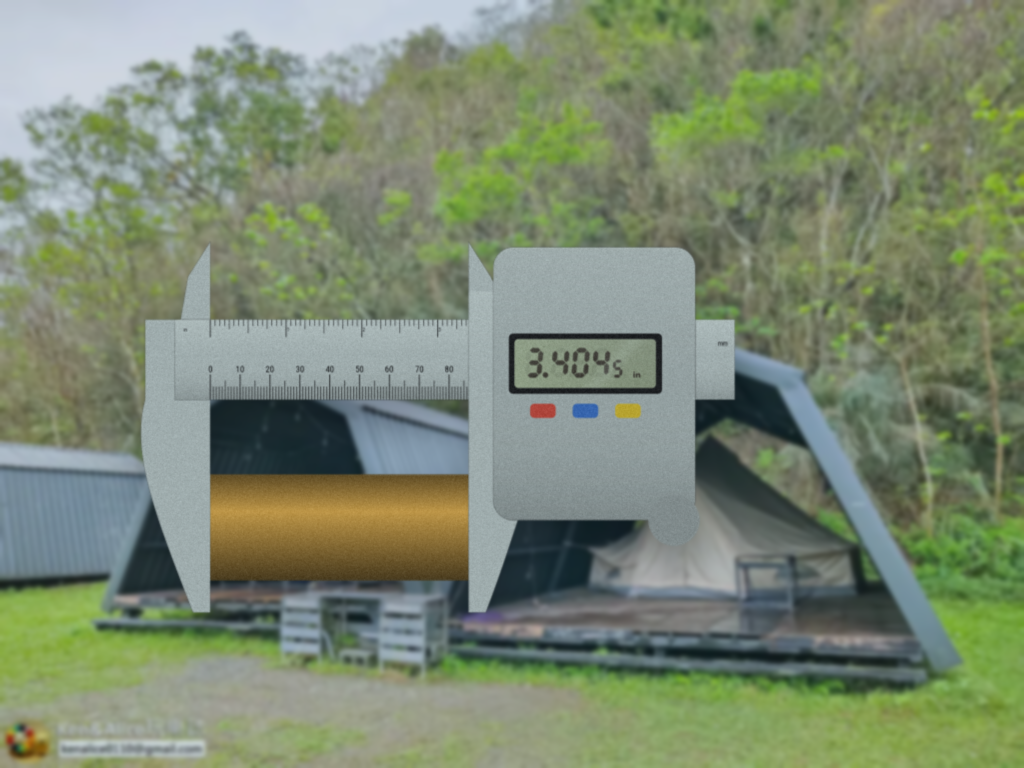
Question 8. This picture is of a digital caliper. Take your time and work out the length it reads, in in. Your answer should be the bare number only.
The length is 3.4045
